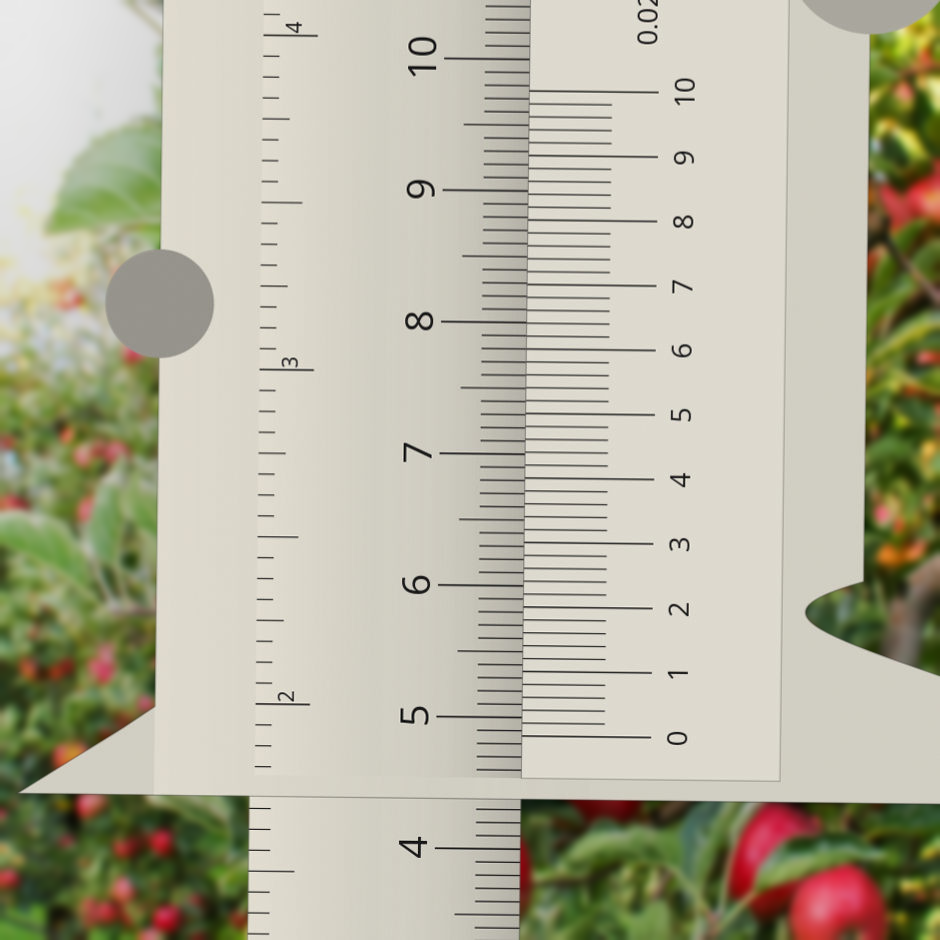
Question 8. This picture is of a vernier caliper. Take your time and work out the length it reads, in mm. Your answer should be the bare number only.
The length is 48.6
